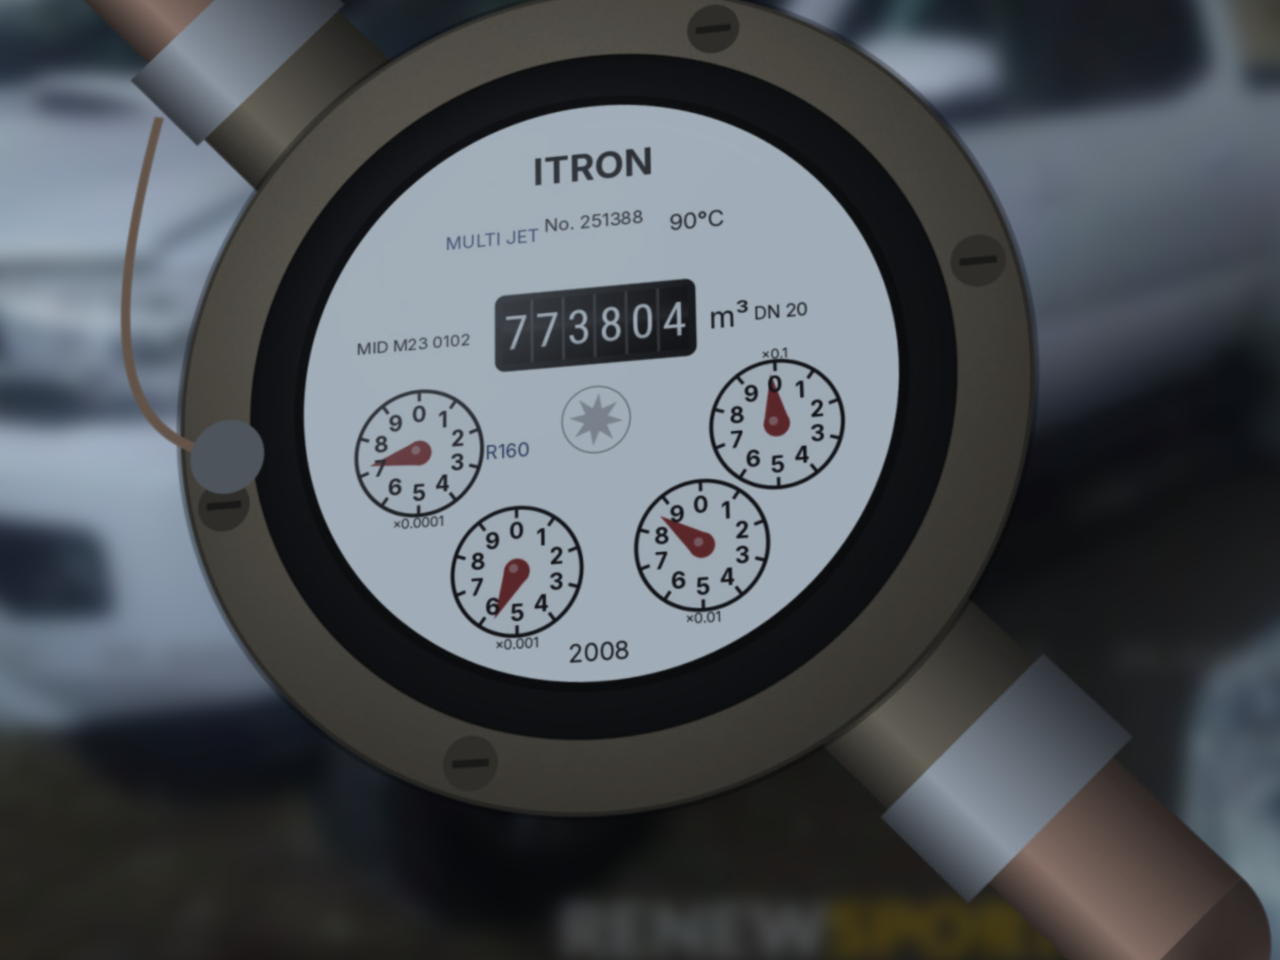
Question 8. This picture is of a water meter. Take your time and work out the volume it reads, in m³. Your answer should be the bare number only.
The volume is 773803.9857
